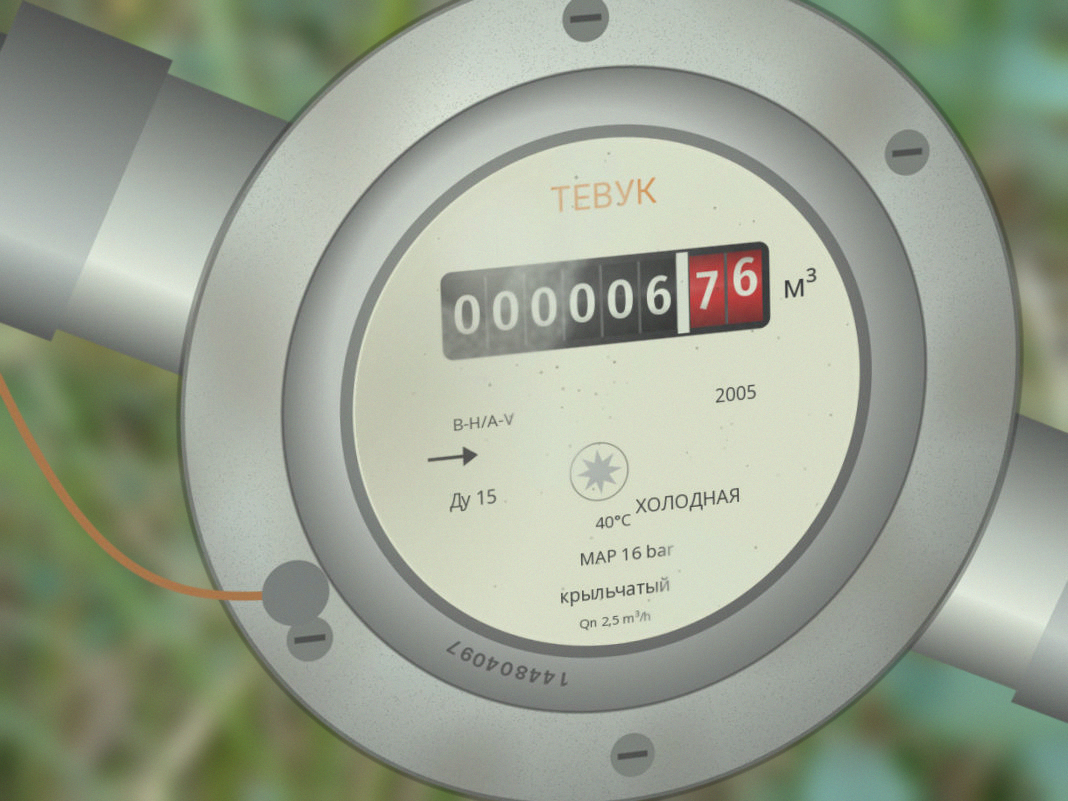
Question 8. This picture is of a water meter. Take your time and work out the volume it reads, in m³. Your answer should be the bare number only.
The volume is 6.76
